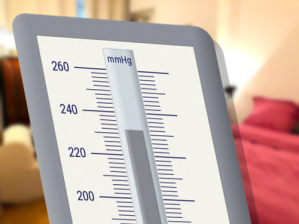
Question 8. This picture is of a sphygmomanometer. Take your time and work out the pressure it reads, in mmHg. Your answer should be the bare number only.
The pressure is 232
